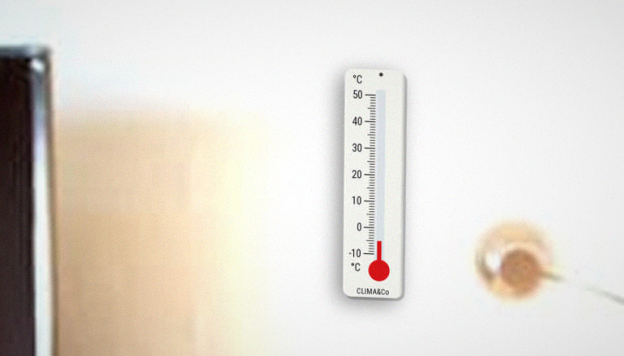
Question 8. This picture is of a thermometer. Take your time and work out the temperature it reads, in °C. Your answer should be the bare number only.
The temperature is -5
